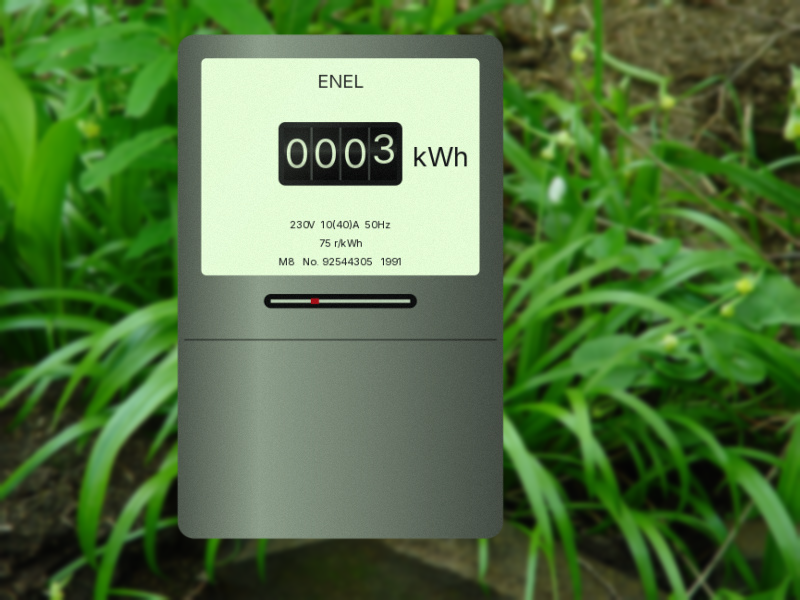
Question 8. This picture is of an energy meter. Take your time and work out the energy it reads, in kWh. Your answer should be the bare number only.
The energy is 3
